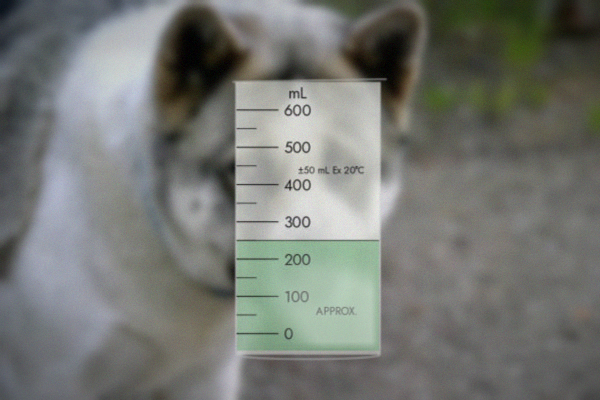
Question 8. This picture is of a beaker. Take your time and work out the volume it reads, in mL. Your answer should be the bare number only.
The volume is 250
